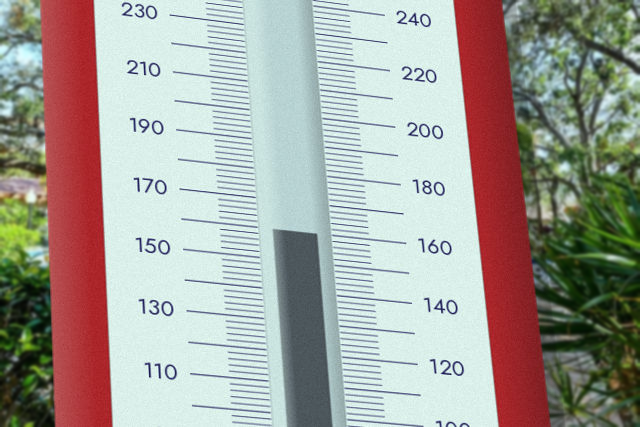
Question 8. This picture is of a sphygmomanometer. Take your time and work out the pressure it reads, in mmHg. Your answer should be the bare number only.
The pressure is 160
